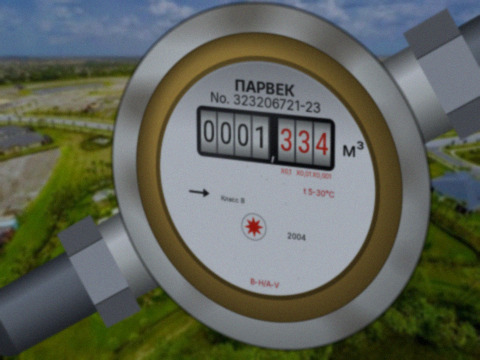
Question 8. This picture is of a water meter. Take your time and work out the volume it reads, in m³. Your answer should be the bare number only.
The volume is 1.334
